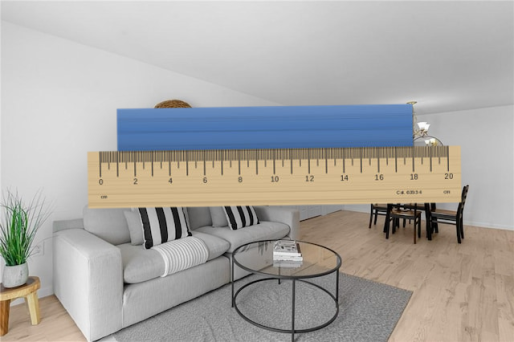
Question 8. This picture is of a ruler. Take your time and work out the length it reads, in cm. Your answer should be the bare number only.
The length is 17
